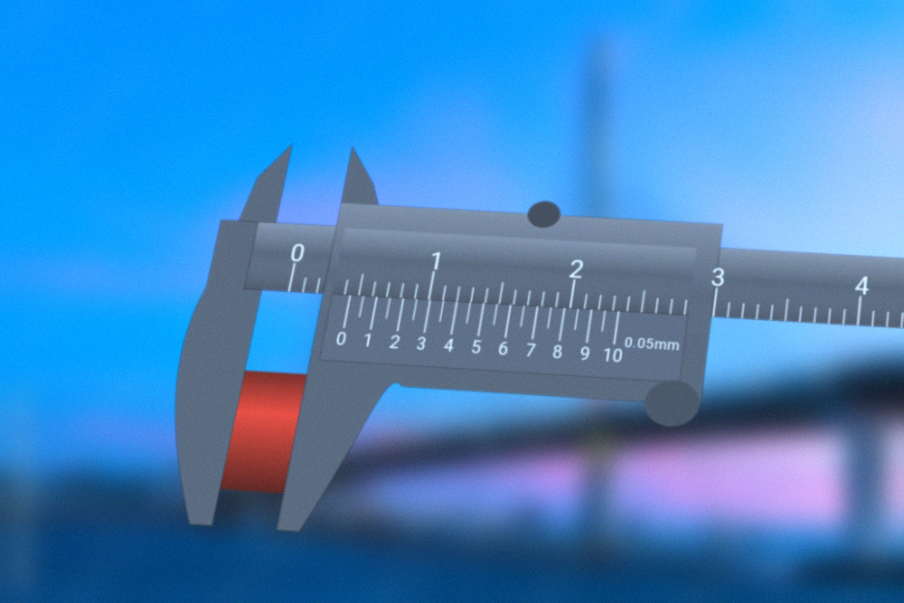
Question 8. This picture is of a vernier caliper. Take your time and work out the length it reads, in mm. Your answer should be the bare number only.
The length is 4.4
